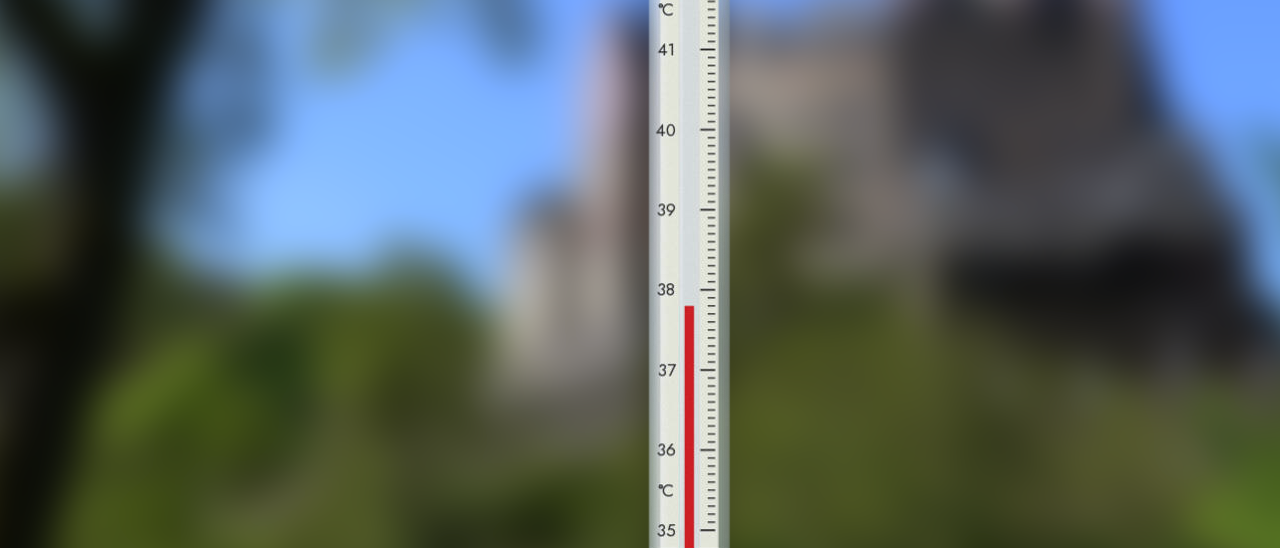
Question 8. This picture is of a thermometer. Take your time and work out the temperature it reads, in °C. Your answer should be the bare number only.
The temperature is 37.8
